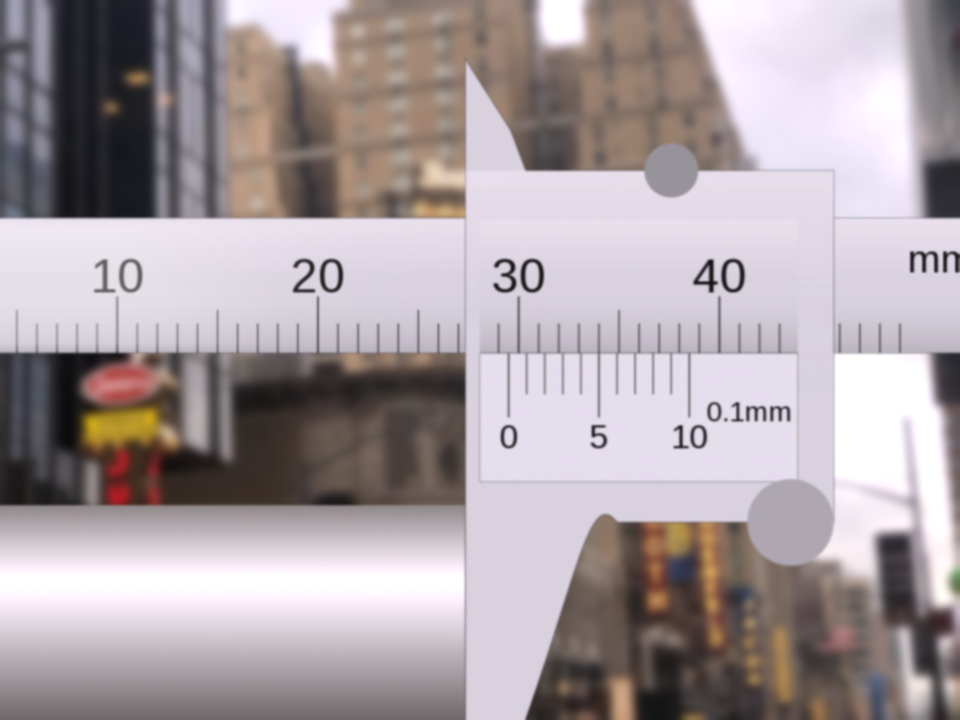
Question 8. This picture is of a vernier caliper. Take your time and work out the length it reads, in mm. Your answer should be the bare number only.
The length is 29.5
